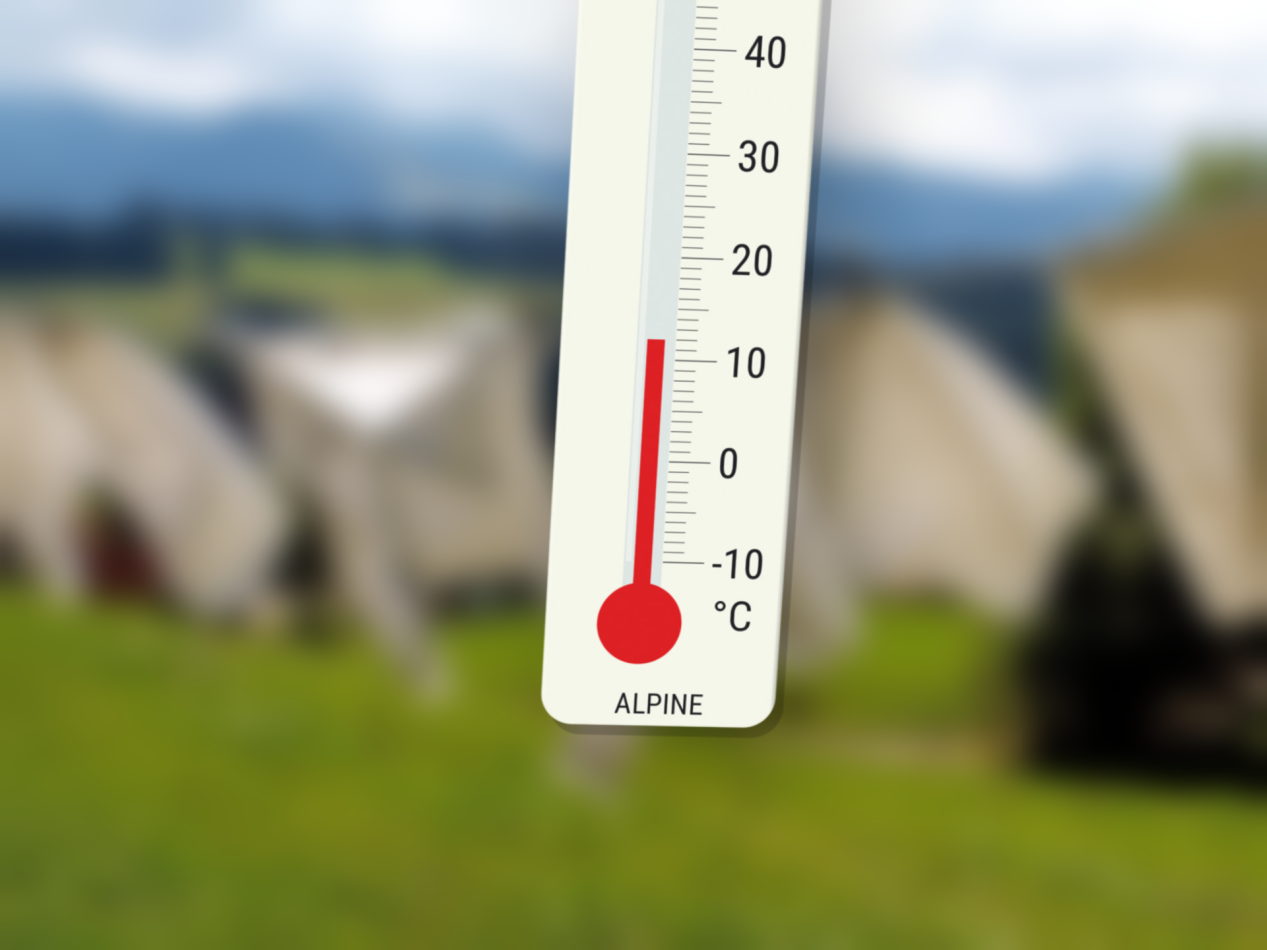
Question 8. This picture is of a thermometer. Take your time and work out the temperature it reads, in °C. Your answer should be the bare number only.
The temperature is 12
